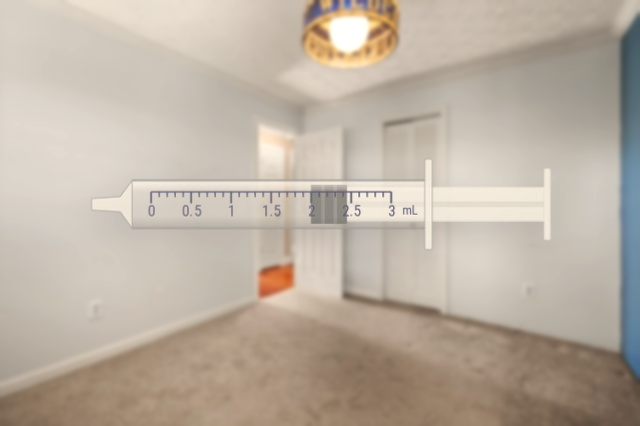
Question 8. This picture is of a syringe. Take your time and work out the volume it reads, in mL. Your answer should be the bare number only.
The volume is 2
